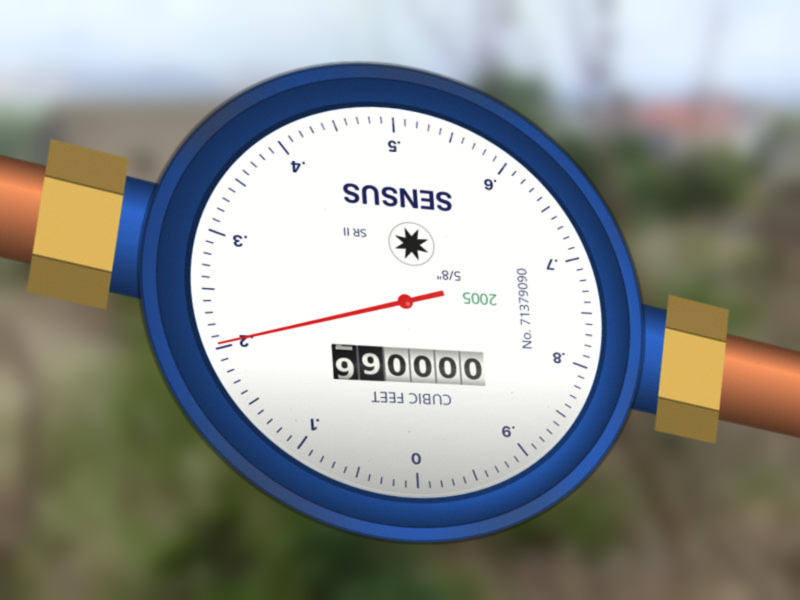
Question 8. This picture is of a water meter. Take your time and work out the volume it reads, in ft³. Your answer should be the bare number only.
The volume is 66.20
